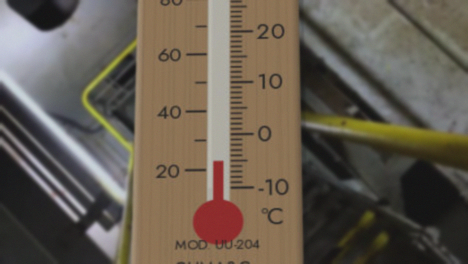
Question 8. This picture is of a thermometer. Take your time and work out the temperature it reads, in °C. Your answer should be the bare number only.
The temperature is -5
